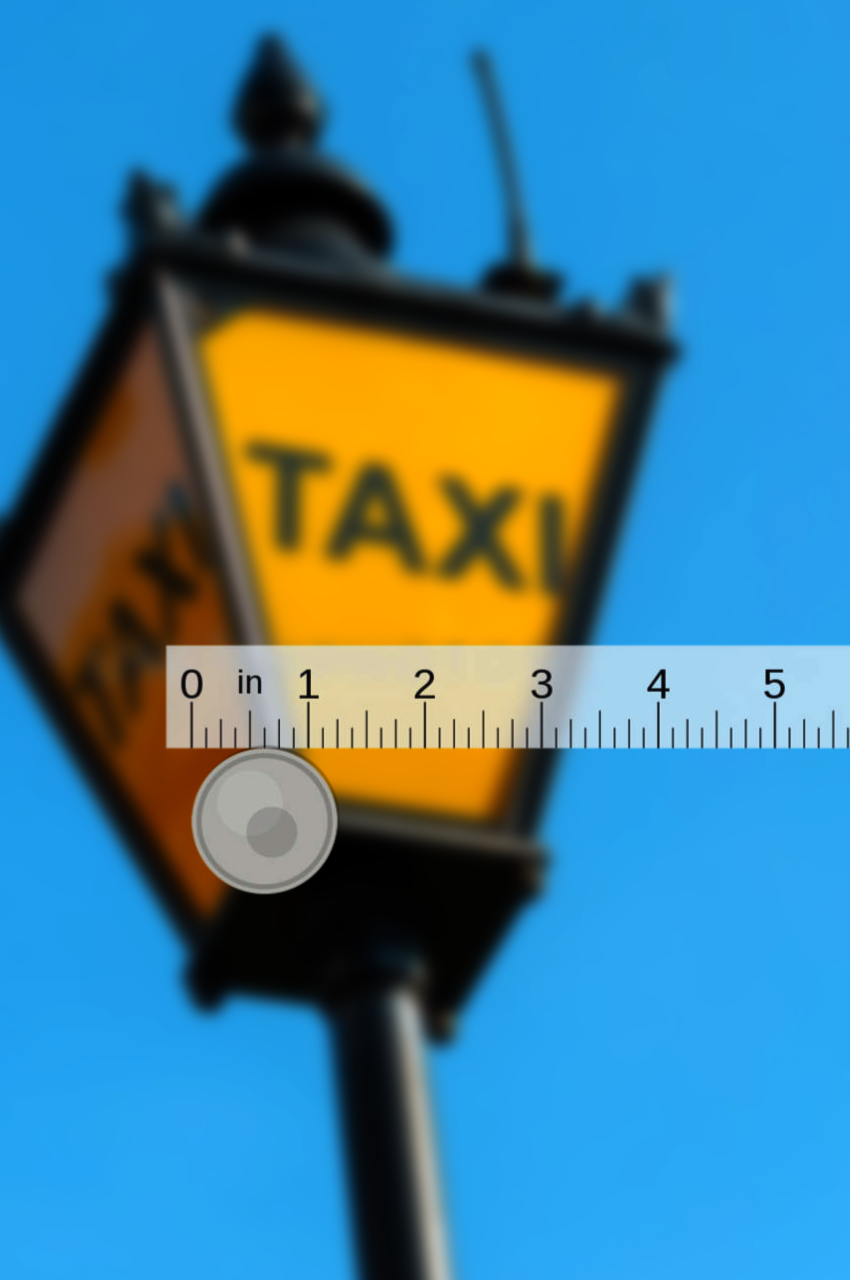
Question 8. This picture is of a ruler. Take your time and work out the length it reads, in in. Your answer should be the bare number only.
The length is 1.25
